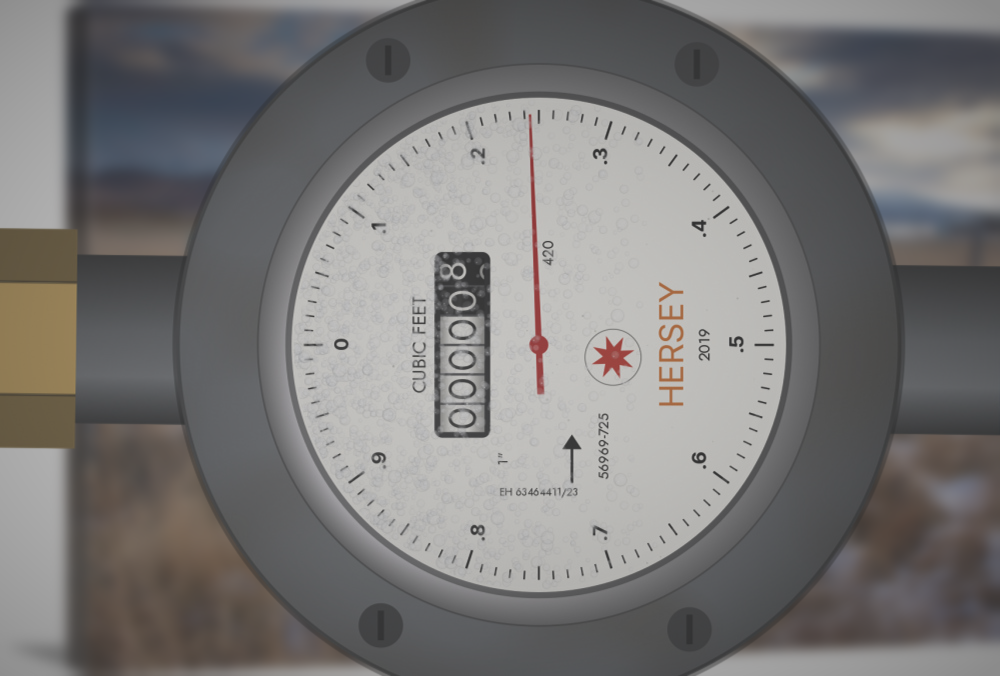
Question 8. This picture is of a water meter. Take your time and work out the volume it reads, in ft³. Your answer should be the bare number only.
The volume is 8.24
